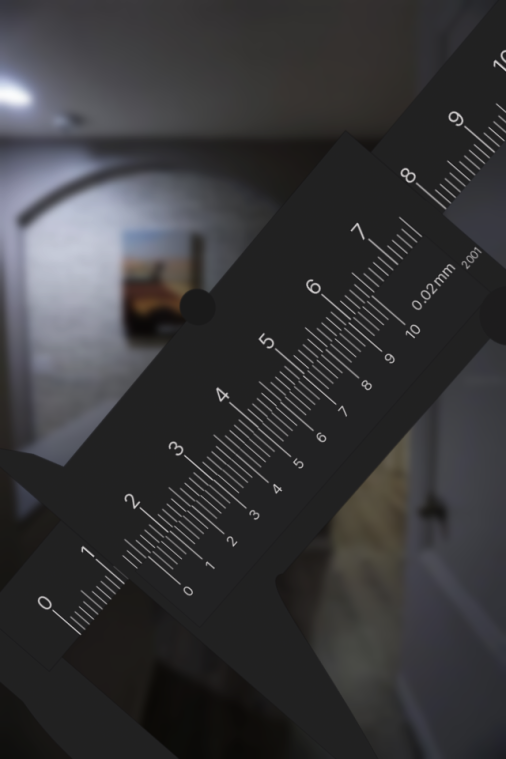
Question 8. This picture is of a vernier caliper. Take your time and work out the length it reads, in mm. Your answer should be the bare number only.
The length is 15.4
